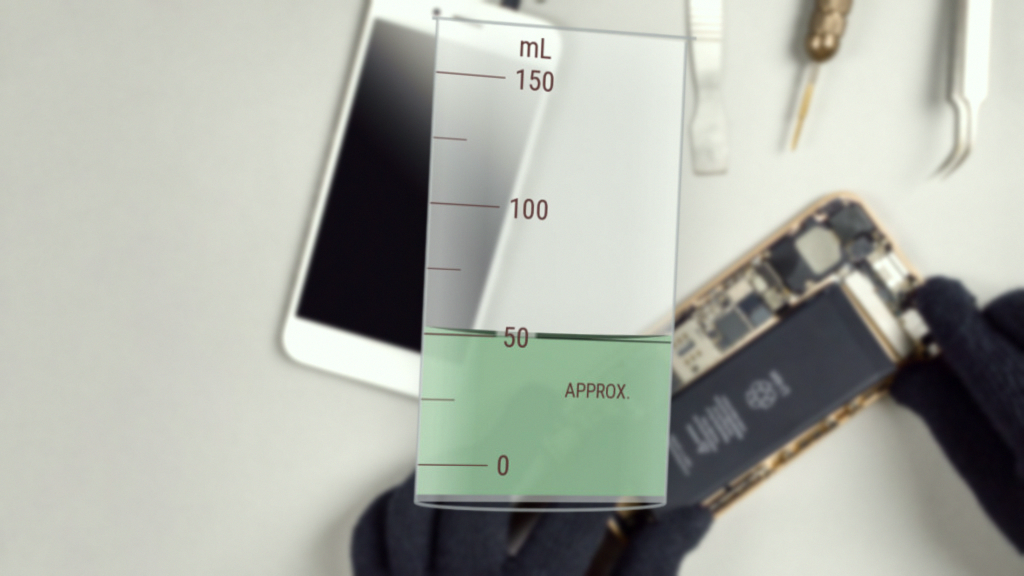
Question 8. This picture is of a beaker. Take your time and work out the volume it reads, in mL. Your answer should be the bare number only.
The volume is 50
